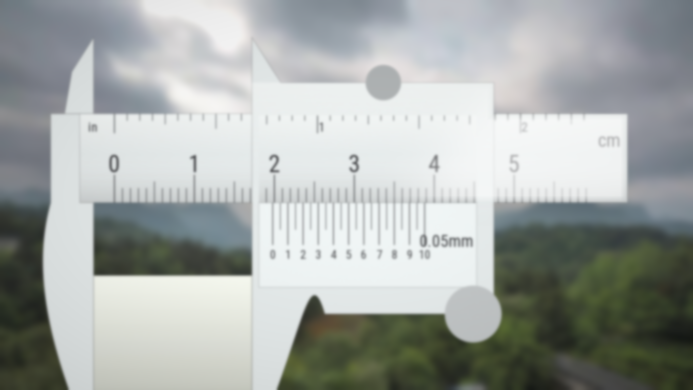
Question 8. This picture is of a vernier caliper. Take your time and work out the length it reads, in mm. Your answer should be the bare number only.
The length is 19.8
